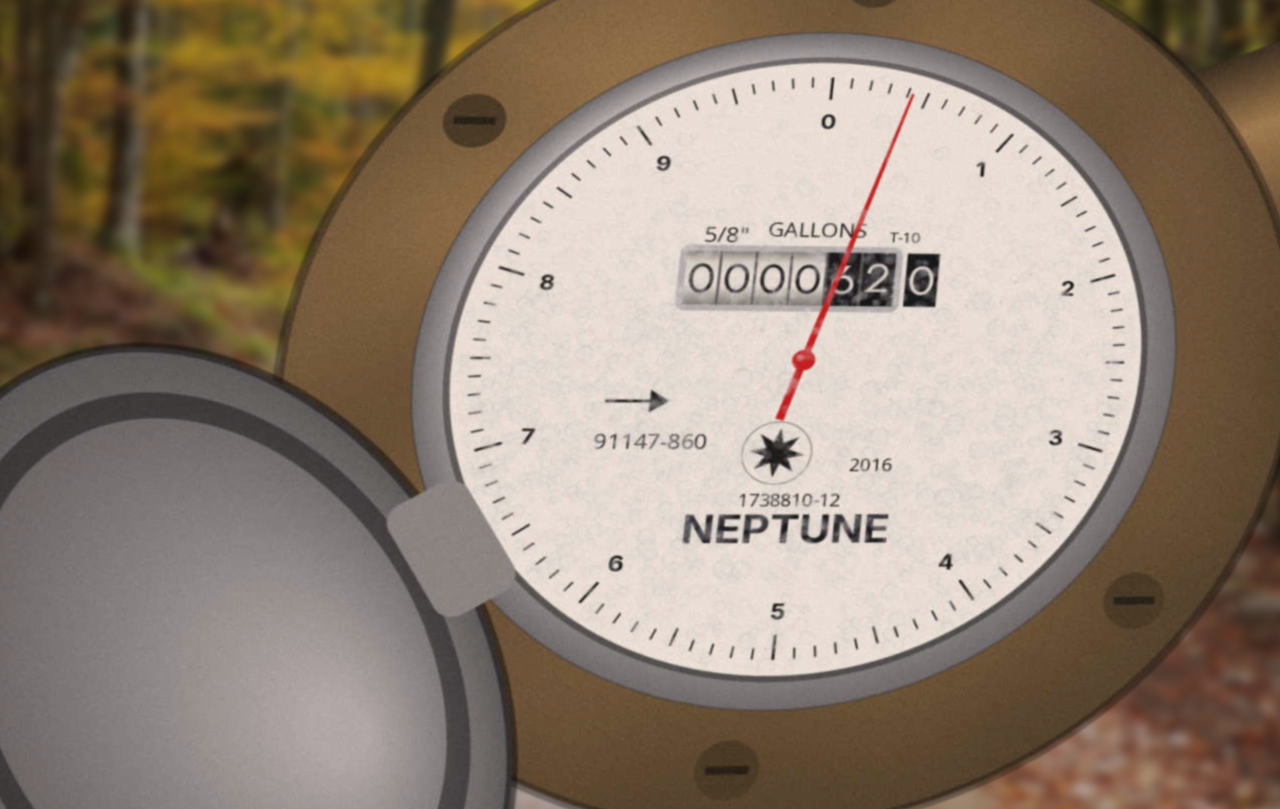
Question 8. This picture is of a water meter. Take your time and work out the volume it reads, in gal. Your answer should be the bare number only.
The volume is 620.4
